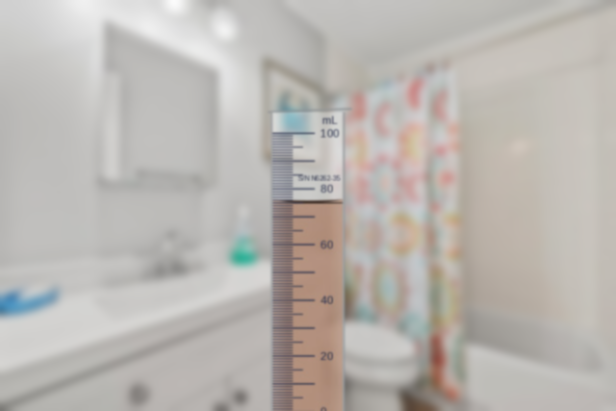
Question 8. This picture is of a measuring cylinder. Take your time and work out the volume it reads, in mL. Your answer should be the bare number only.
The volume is 75
